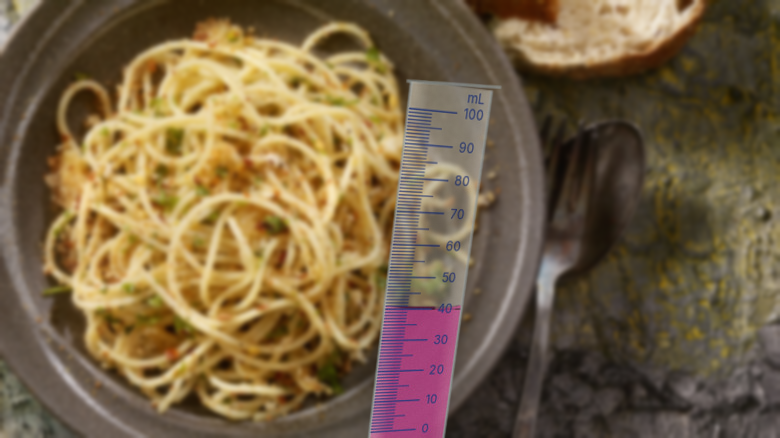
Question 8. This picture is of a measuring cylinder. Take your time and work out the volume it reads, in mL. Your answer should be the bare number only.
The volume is 40
